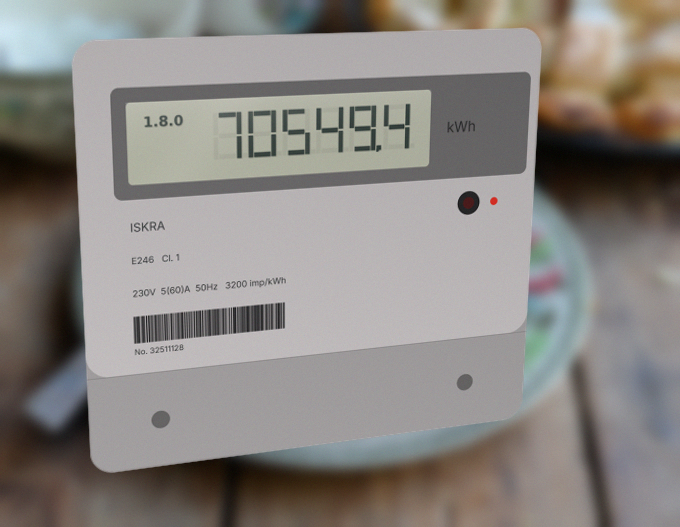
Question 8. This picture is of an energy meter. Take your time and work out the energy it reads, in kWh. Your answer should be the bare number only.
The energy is 70549.4
